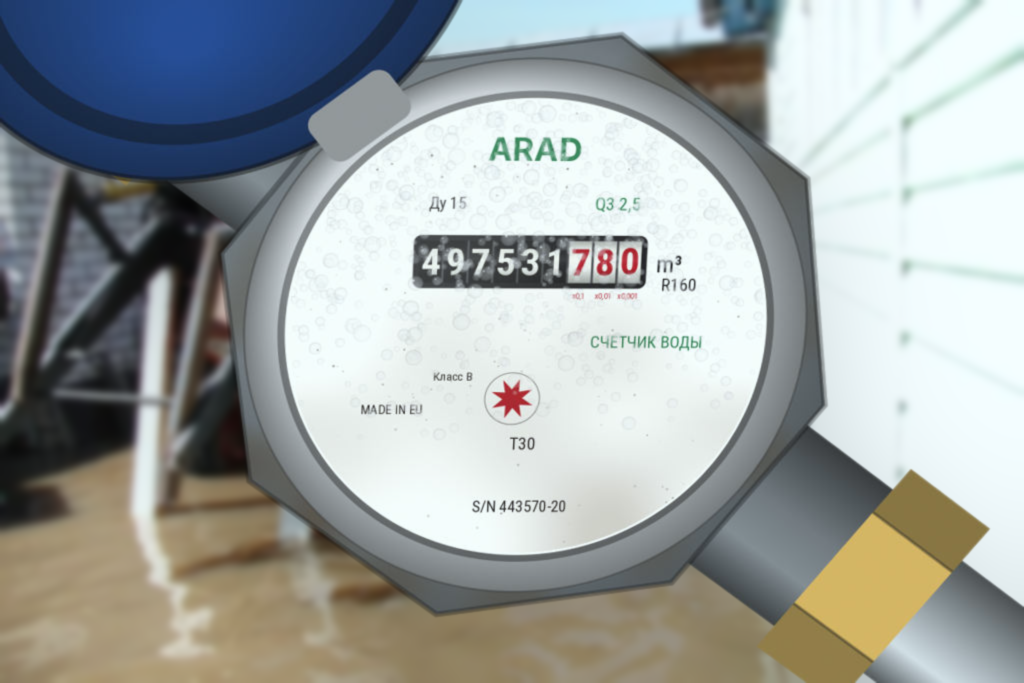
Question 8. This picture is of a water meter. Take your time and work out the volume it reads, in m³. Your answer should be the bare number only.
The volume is 497531.780
